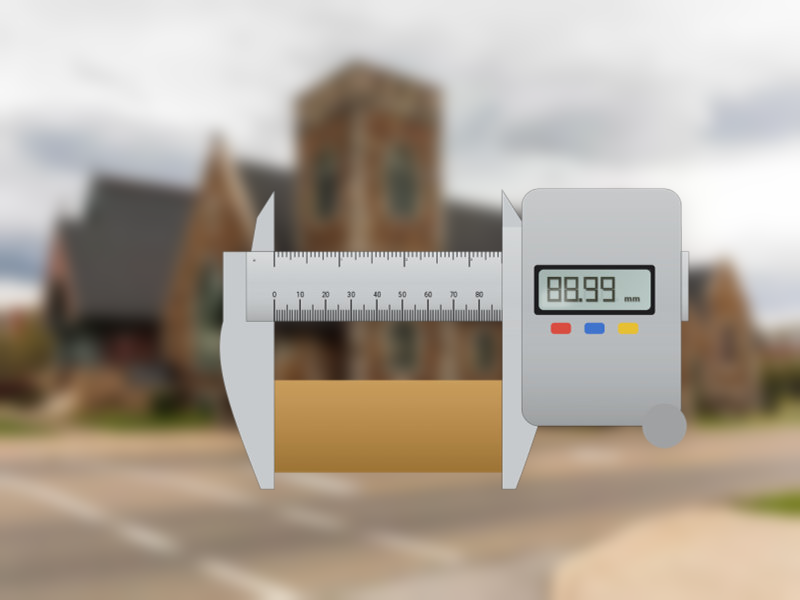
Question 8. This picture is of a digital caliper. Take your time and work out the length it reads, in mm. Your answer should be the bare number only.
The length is 88.99
